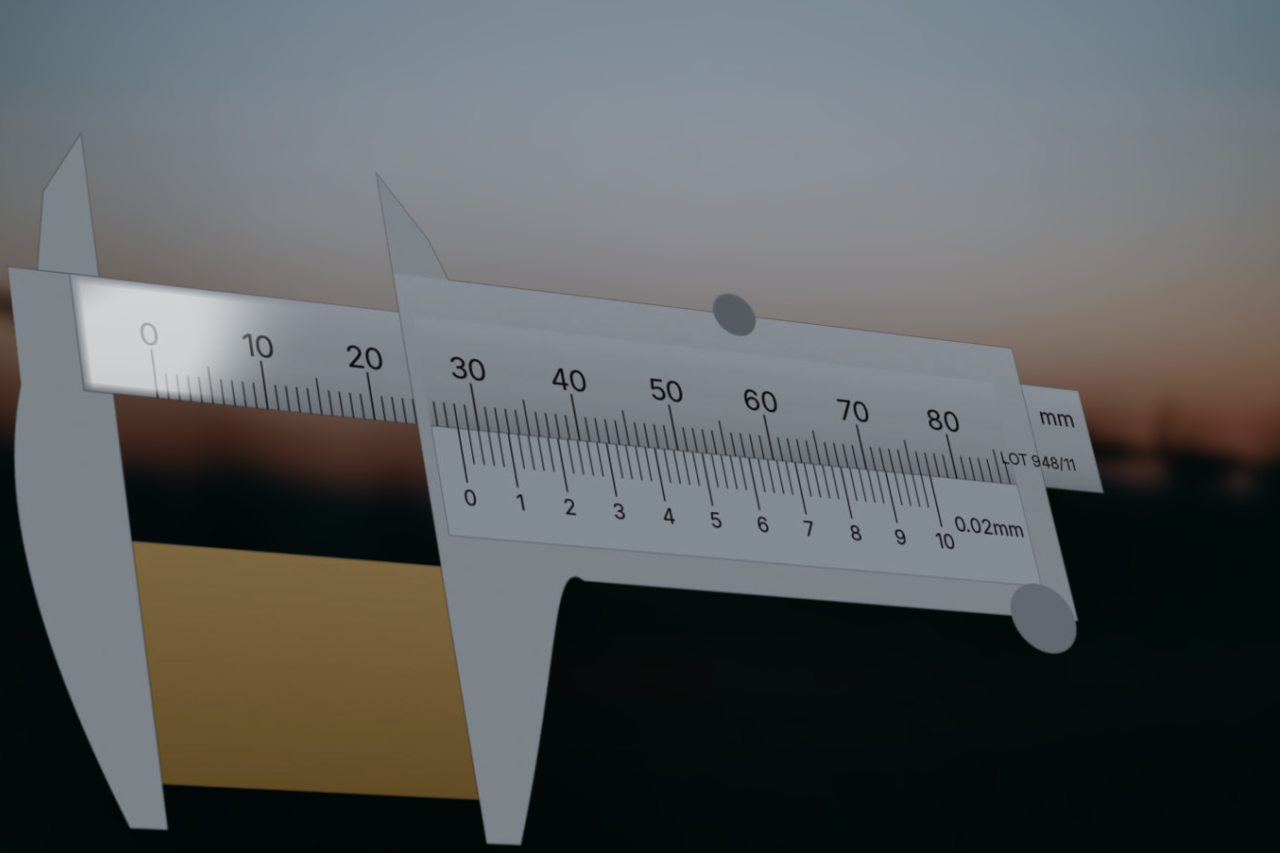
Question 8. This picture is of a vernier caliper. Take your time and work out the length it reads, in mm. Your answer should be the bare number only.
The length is 28.0
